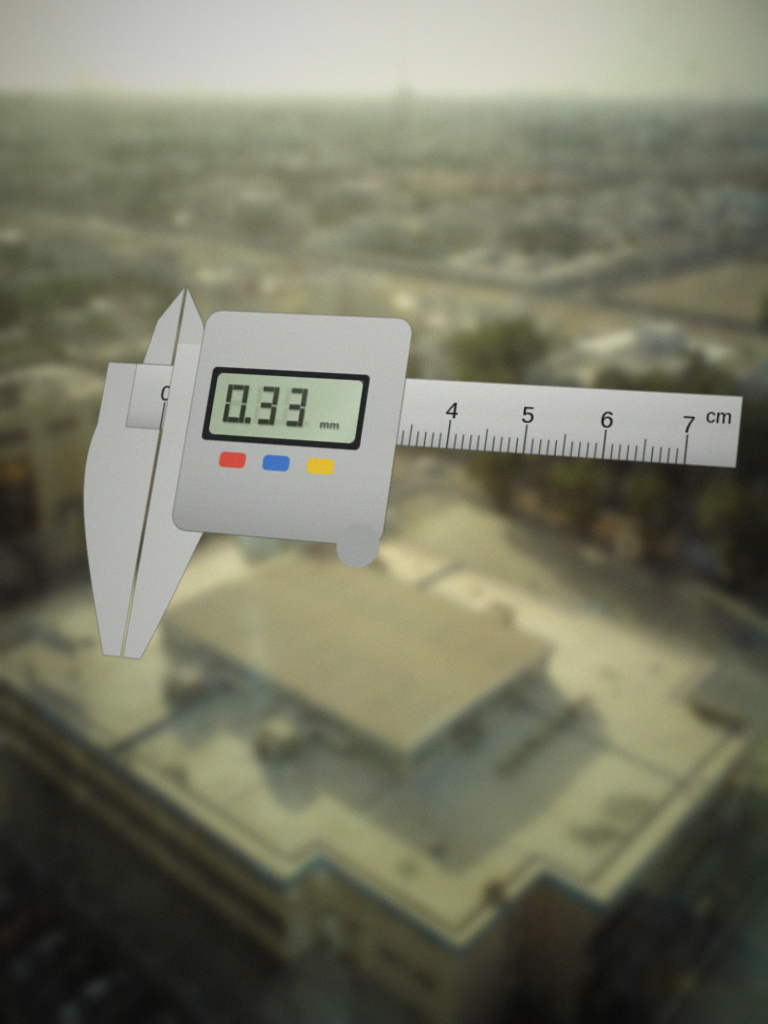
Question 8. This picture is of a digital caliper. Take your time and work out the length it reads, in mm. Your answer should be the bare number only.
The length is 0.33
